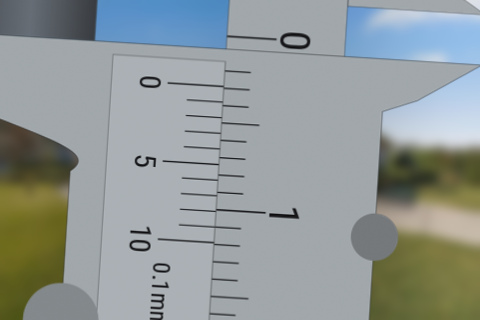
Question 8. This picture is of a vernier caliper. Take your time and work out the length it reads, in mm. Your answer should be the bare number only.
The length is 2.9
